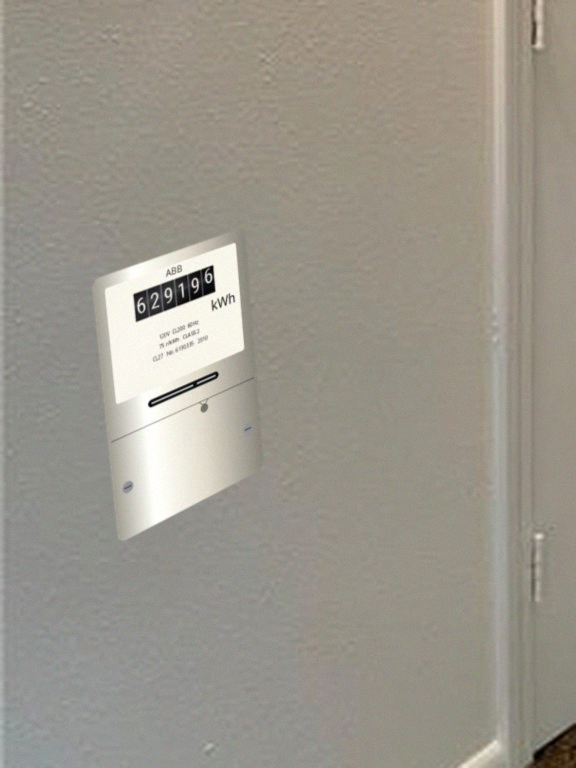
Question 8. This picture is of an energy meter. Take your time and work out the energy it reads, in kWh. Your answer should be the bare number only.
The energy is 629196
